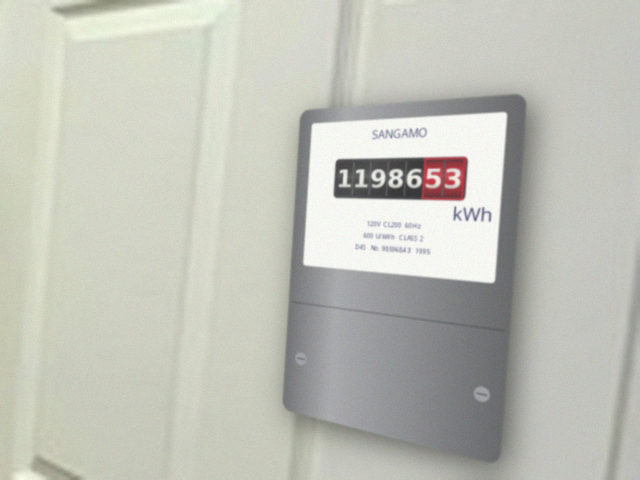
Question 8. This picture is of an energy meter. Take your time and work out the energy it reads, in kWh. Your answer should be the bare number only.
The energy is 11986.53
